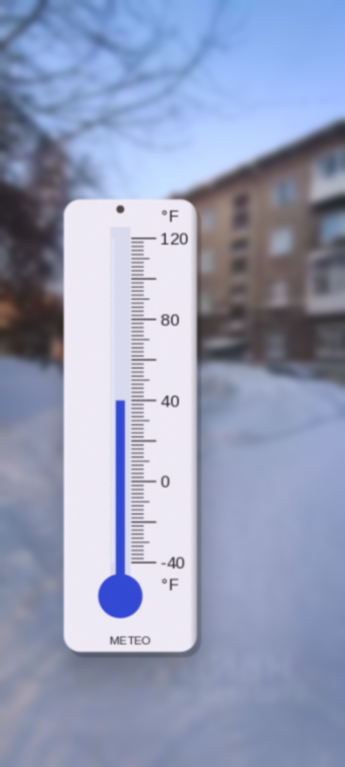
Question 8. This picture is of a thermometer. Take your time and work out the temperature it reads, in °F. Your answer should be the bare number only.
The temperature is 40
